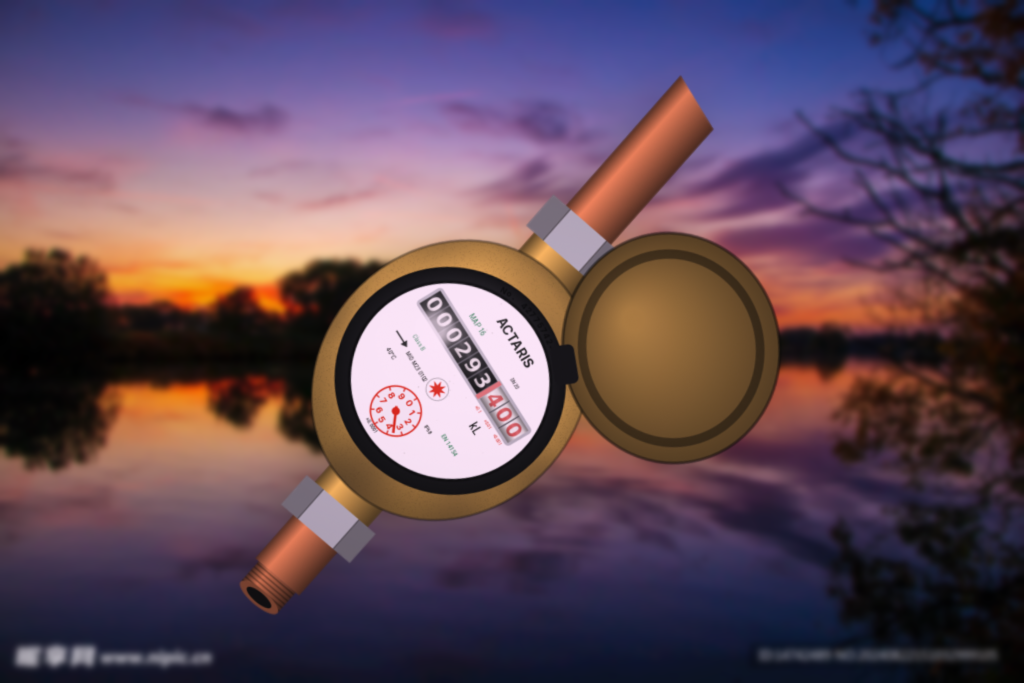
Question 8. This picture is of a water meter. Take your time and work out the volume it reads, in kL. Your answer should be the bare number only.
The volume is 293.4003
